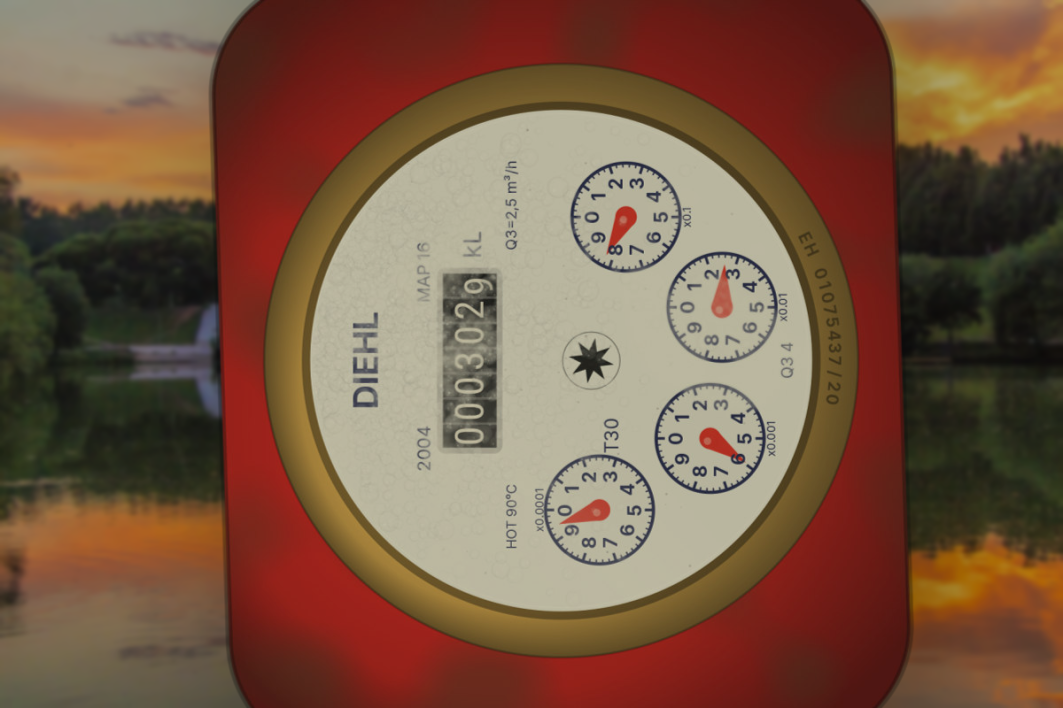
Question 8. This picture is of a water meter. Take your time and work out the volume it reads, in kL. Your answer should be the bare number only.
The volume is 3028.8259
